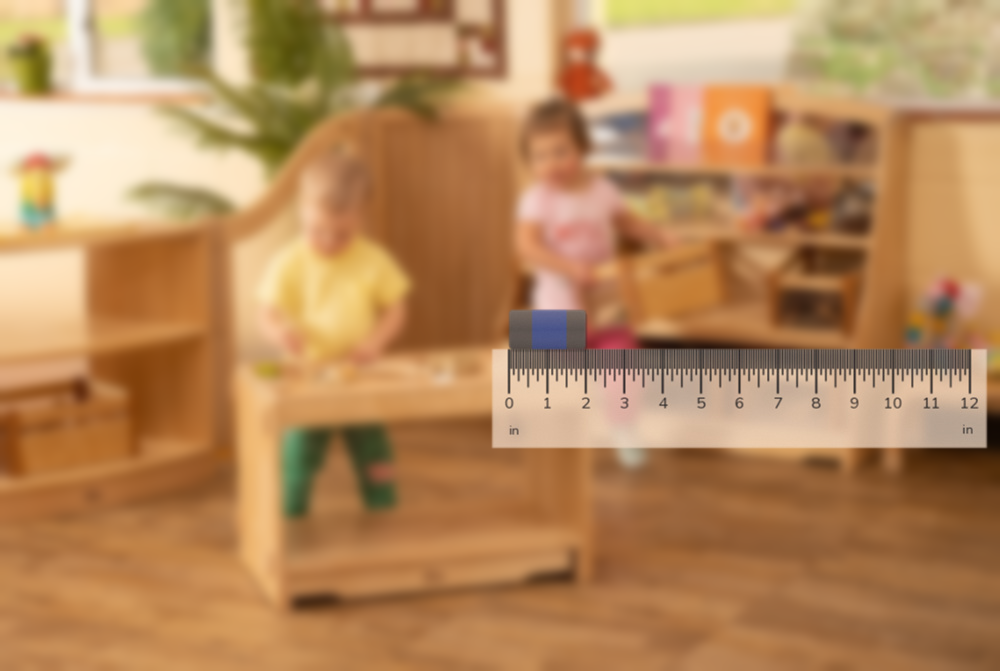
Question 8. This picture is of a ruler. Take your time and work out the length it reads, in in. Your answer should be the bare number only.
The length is 2
